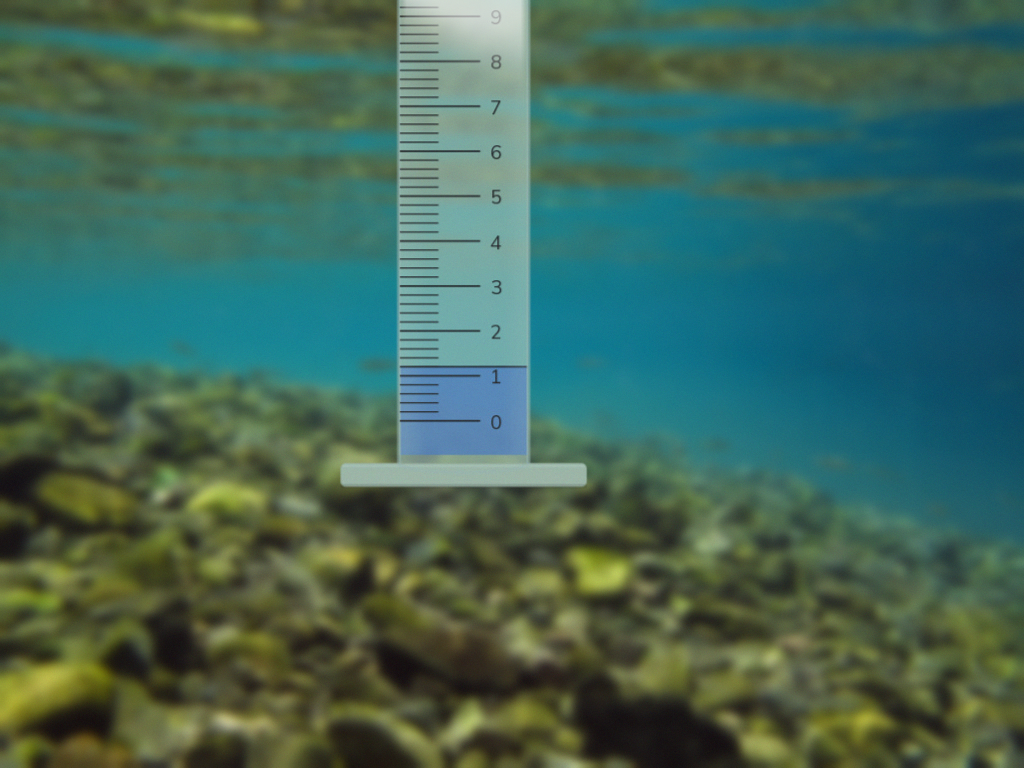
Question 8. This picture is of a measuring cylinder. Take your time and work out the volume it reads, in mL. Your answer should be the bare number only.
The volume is 1.2
